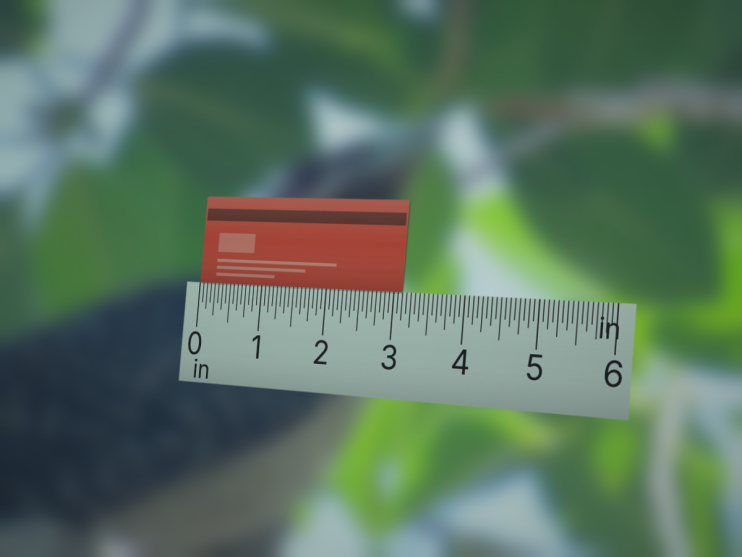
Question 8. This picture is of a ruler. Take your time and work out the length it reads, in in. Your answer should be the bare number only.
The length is 3.125
